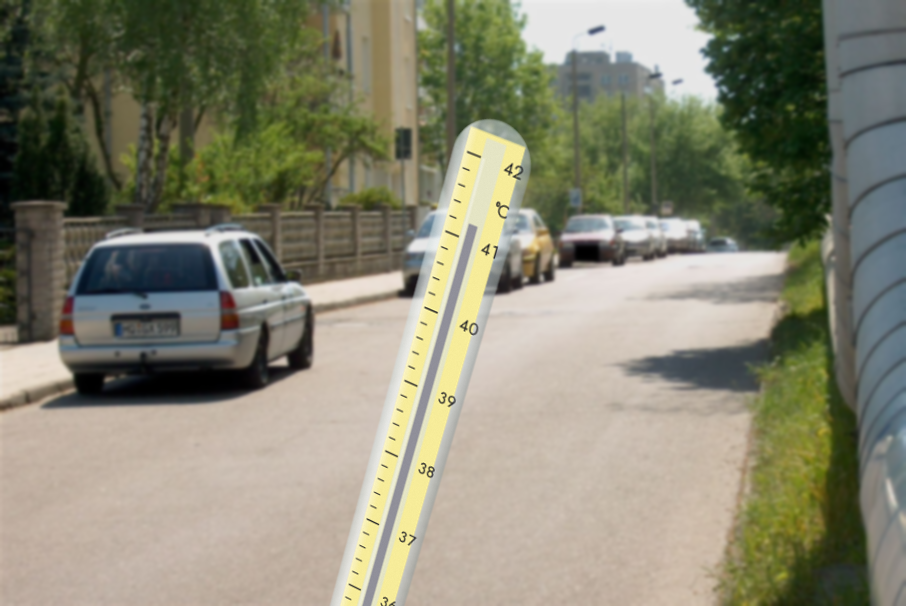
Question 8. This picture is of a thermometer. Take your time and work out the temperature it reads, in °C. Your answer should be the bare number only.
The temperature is 41.2
